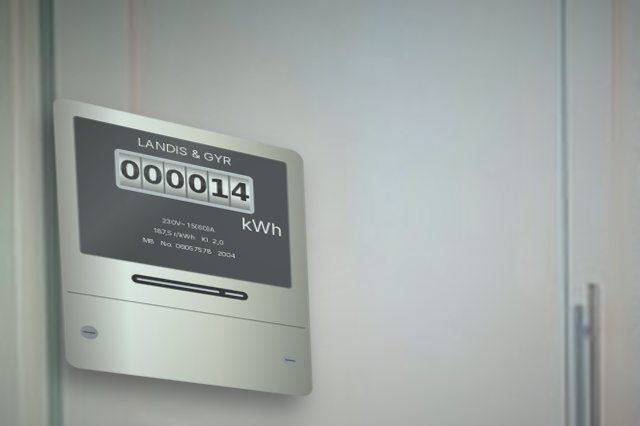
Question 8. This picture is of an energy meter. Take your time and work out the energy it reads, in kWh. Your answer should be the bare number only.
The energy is 14
